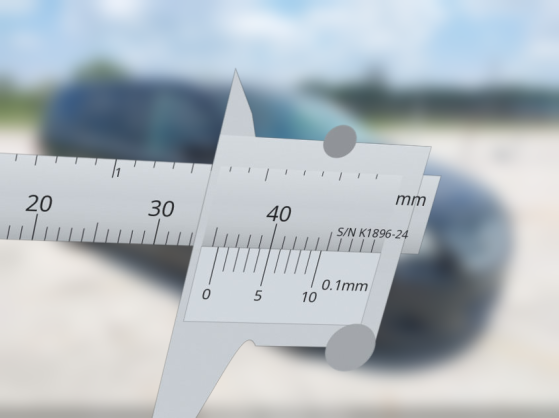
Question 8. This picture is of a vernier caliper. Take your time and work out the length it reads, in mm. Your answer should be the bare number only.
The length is 35.5
